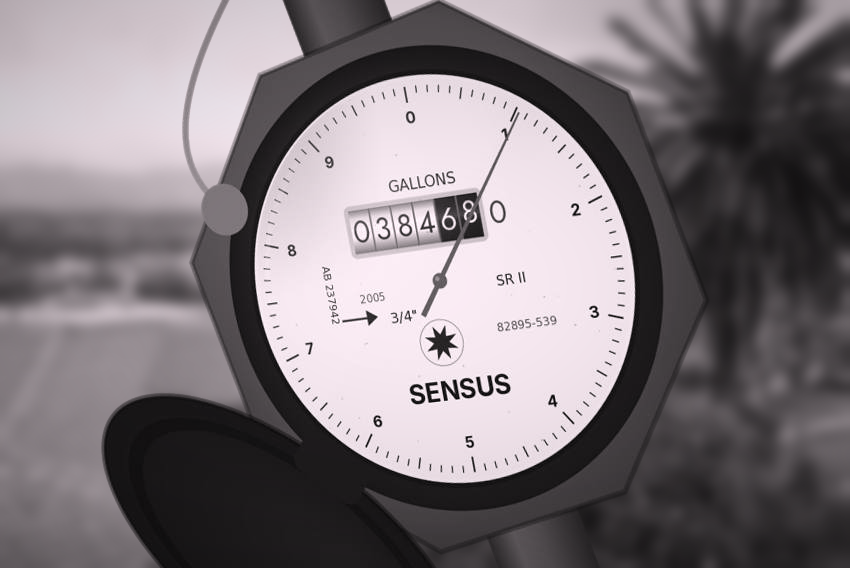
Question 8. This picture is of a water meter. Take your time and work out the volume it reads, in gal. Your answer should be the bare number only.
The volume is 384681.0
